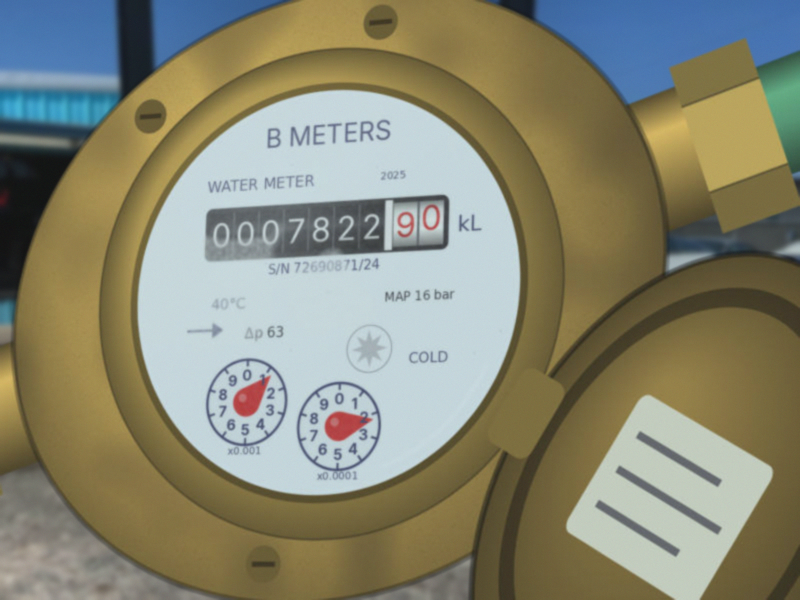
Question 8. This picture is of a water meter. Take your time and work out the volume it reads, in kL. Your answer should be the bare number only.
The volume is 7822.9012
